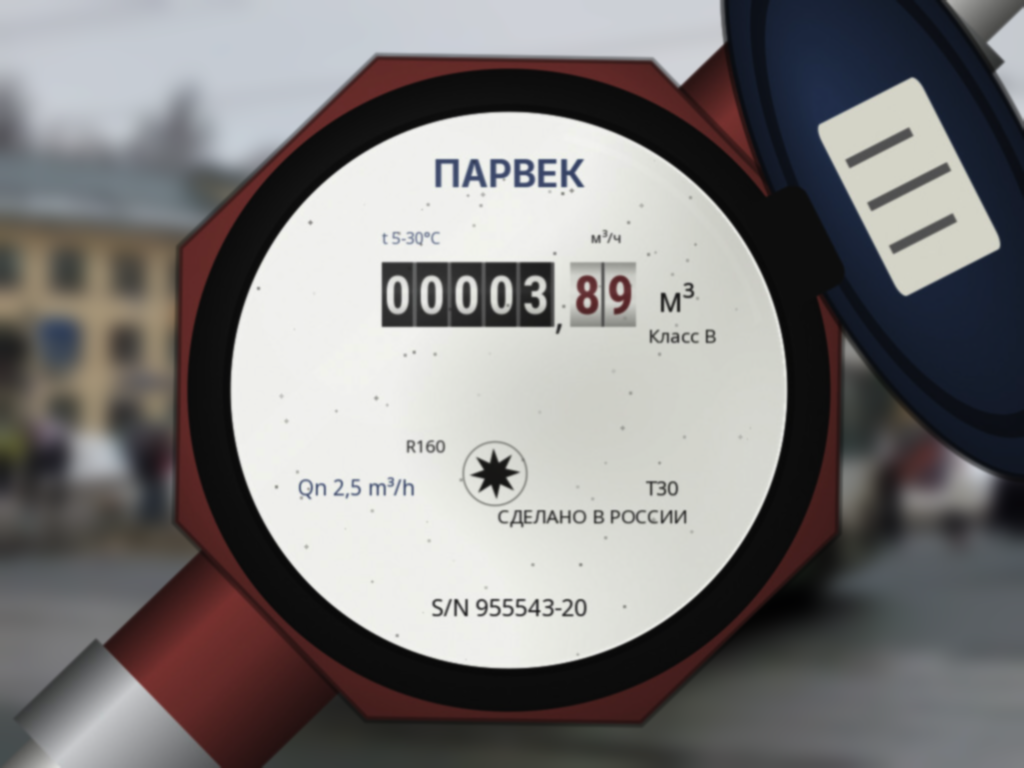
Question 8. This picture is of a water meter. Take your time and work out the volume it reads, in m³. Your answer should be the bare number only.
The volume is 3.89
